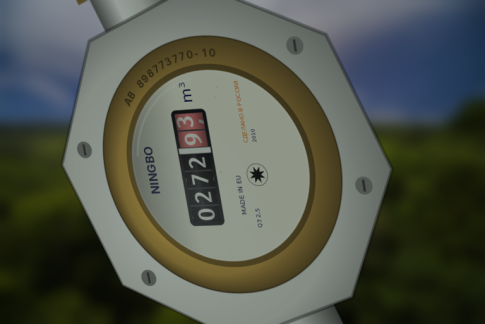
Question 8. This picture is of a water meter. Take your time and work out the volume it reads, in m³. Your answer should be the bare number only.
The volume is 272.93
